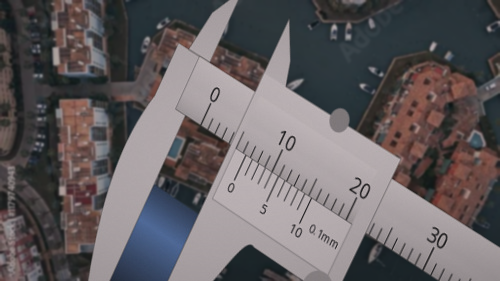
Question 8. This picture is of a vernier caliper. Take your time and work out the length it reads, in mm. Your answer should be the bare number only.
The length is 6.4
